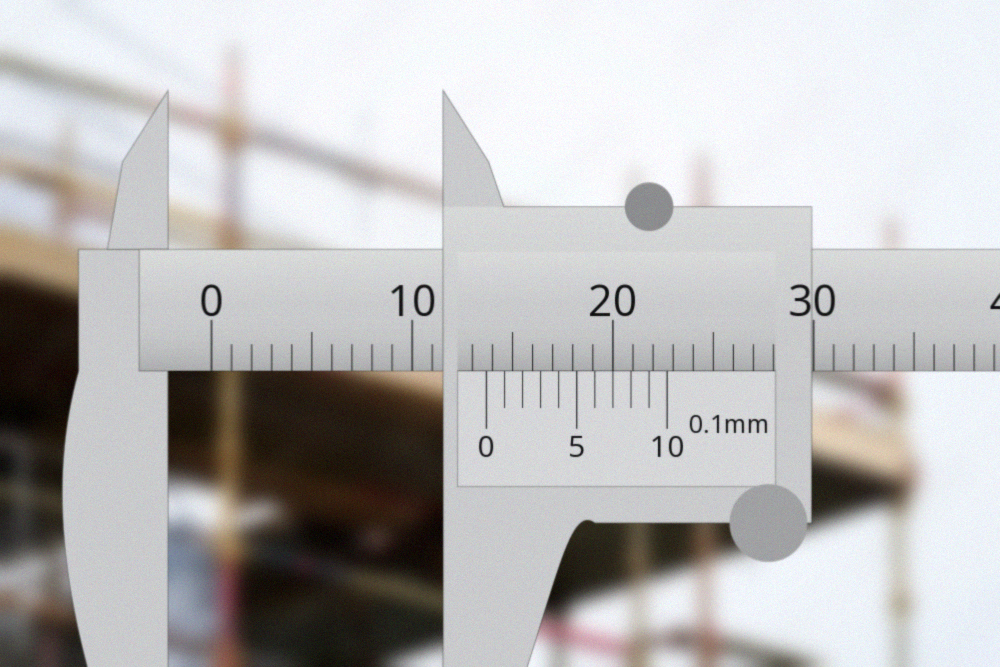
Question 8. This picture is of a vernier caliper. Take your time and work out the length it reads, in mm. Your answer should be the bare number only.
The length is 13.7
